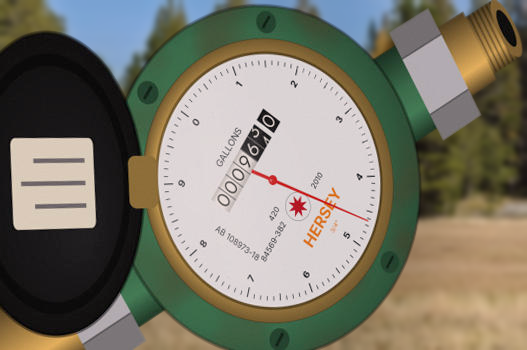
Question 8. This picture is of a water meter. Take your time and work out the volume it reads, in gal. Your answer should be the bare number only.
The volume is 9634.6
